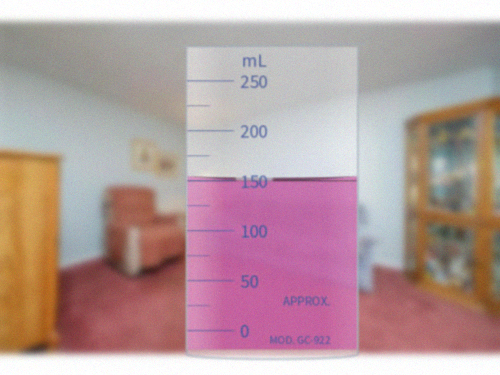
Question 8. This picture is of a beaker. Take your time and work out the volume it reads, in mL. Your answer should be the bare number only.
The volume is 150
